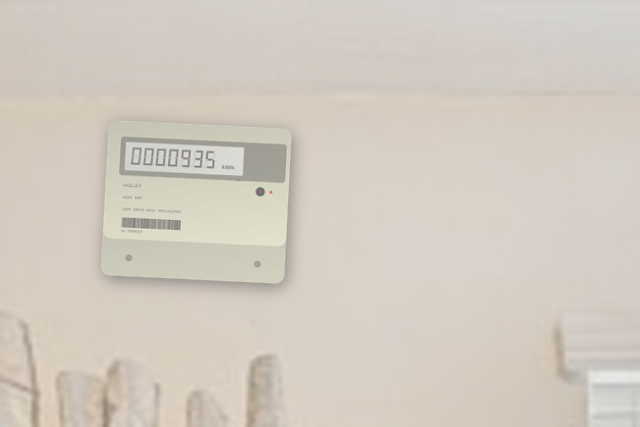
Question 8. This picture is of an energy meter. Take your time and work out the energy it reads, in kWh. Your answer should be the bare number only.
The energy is 935
